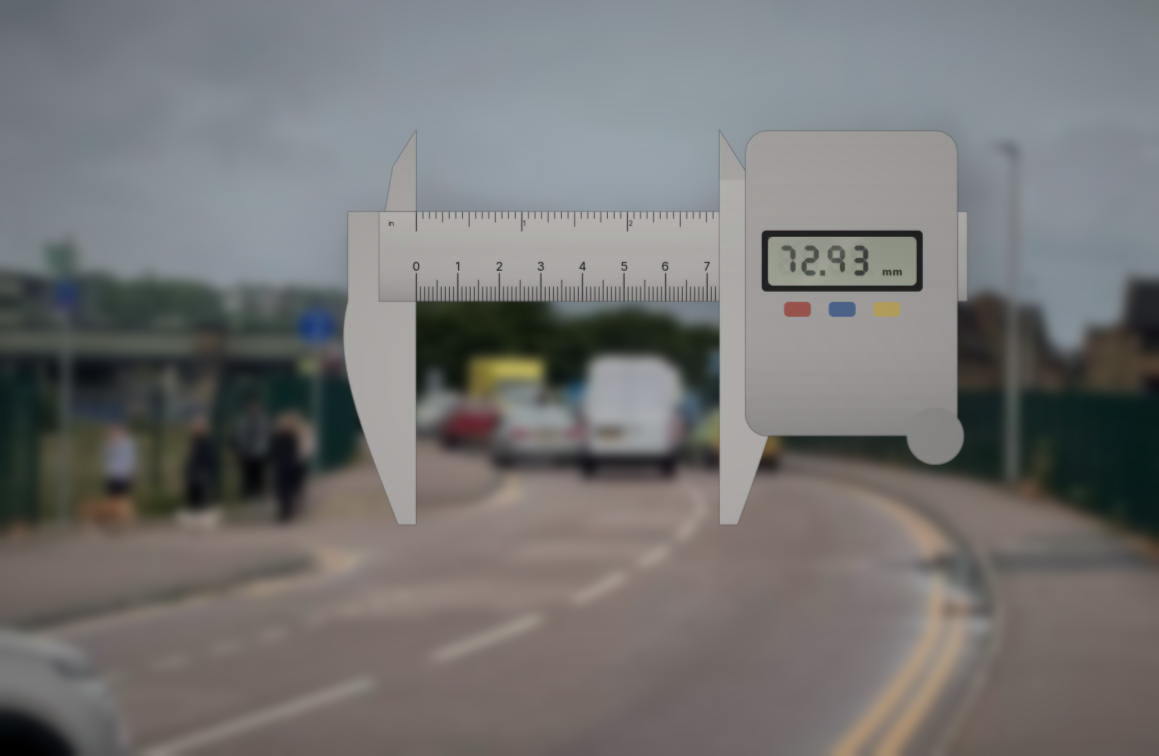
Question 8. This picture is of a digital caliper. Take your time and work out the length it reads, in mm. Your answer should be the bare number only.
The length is 72.93
